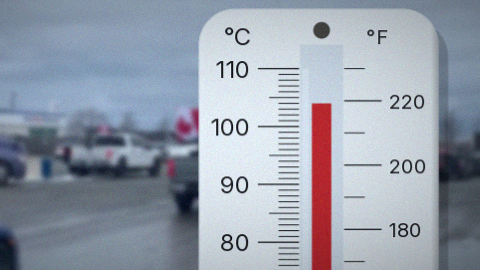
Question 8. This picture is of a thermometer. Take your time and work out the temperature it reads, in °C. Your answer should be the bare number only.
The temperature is 104
